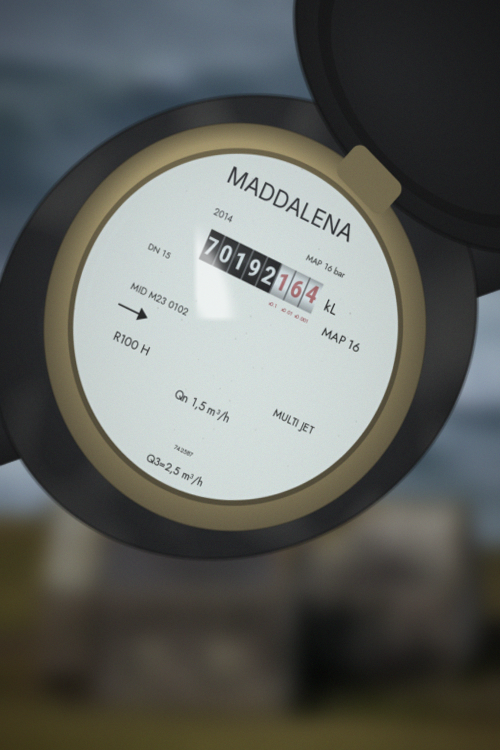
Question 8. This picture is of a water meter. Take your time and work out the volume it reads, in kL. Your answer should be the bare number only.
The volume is 70192.164
